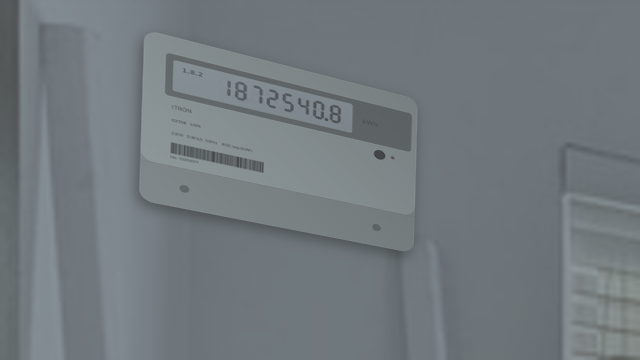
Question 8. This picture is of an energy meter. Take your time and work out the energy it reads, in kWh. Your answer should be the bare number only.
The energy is 1872540.8
